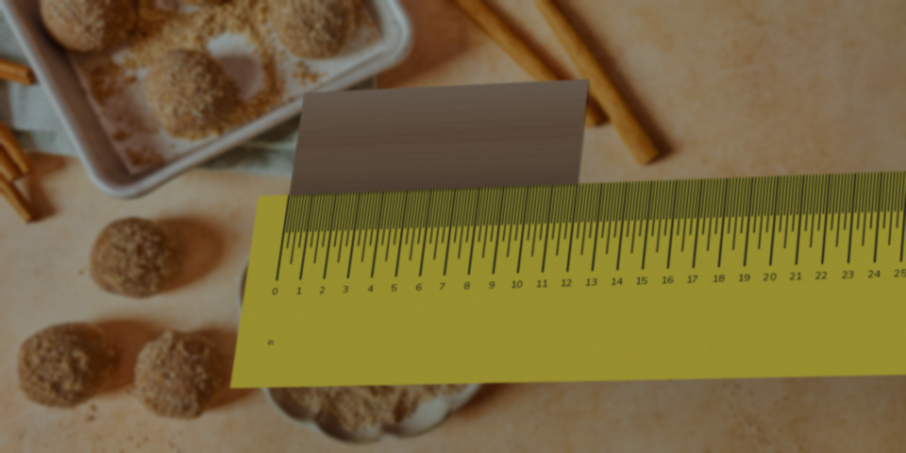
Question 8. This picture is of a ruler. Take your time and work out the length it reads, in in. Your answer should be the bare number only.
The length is 12
